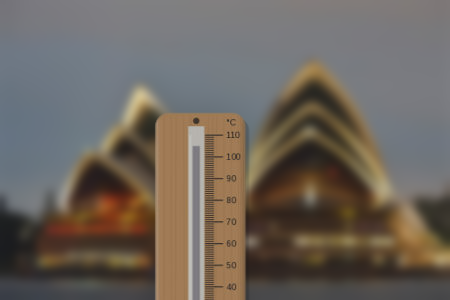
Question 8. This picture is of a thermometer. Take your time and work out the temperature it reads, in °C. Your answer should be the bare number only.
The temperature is 105
